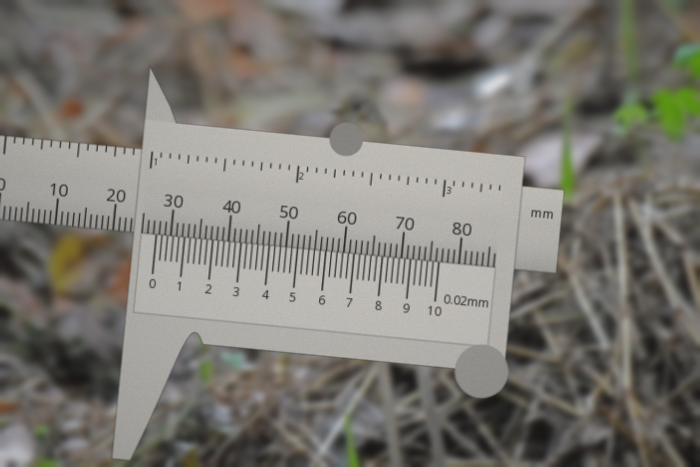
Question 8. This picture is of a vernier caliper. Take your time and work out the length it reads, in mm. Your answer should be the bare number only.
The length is 27.5
